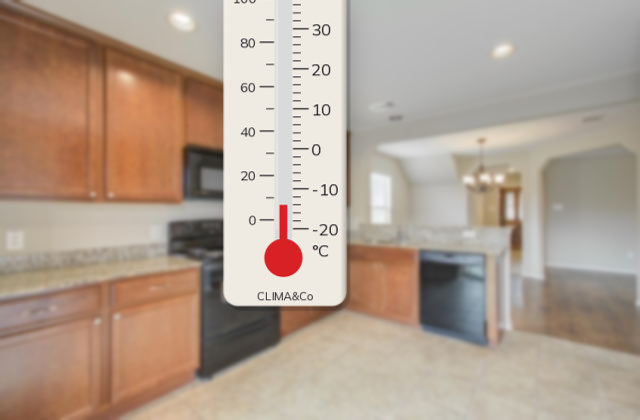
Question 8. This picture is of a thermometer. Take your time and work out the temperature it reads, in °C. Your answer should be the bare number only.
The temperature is -14
